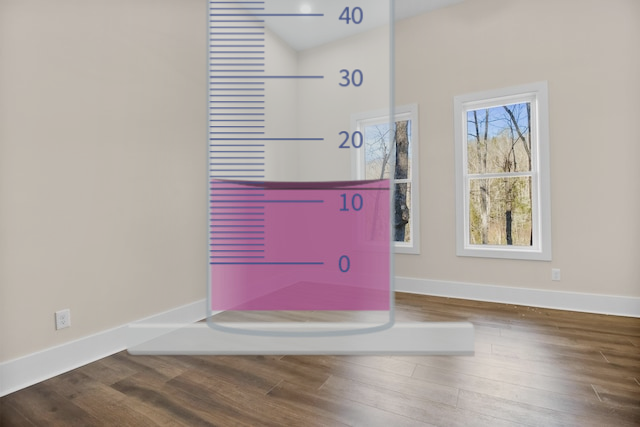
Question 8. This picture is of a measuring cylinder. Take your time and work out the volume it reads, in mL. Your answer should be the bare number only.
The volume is 12
